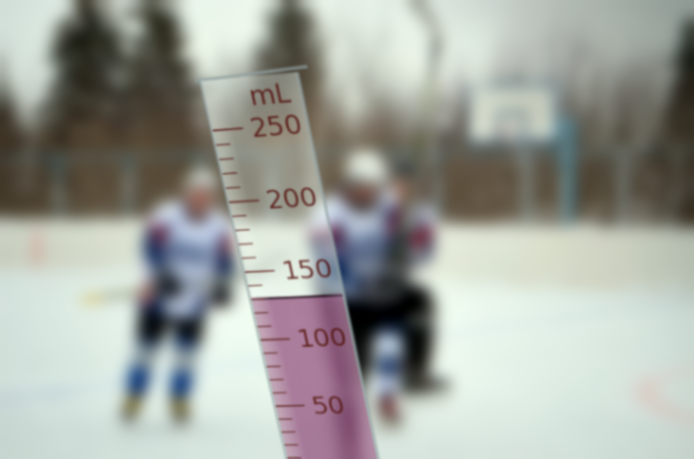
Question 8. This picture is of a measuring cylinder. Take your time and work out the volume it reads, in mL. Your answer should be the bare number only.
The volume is 130
